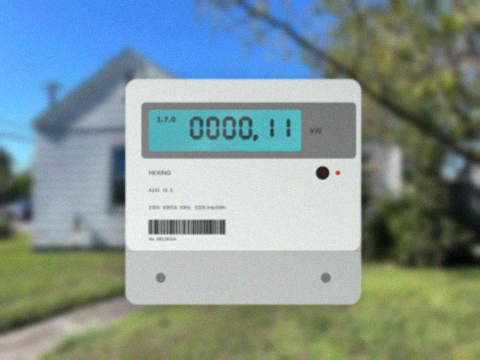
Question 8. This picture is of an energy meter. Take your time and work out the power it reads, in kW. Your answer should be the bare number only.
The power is 0.11
